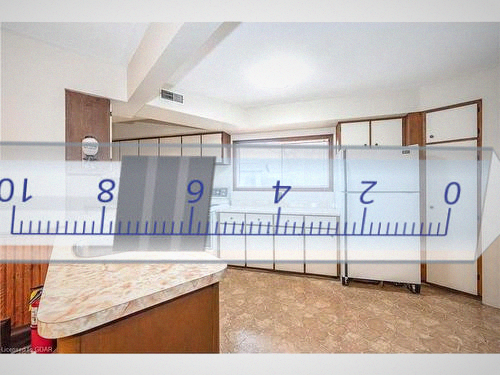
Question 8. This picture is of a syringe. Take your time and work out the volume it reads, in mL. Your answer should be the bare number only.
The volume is 5.6
